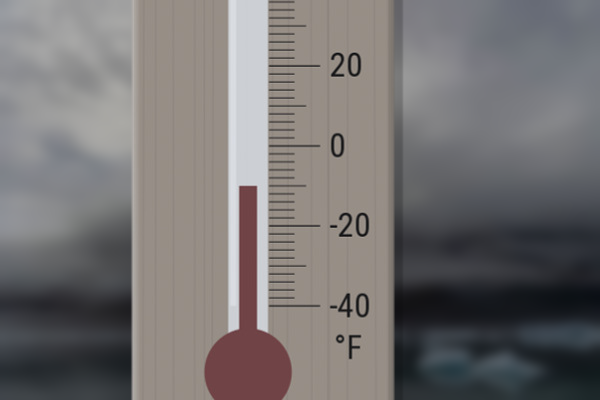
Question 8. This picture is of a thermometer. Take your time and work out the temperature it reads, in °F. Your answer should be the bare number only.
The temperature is -10
